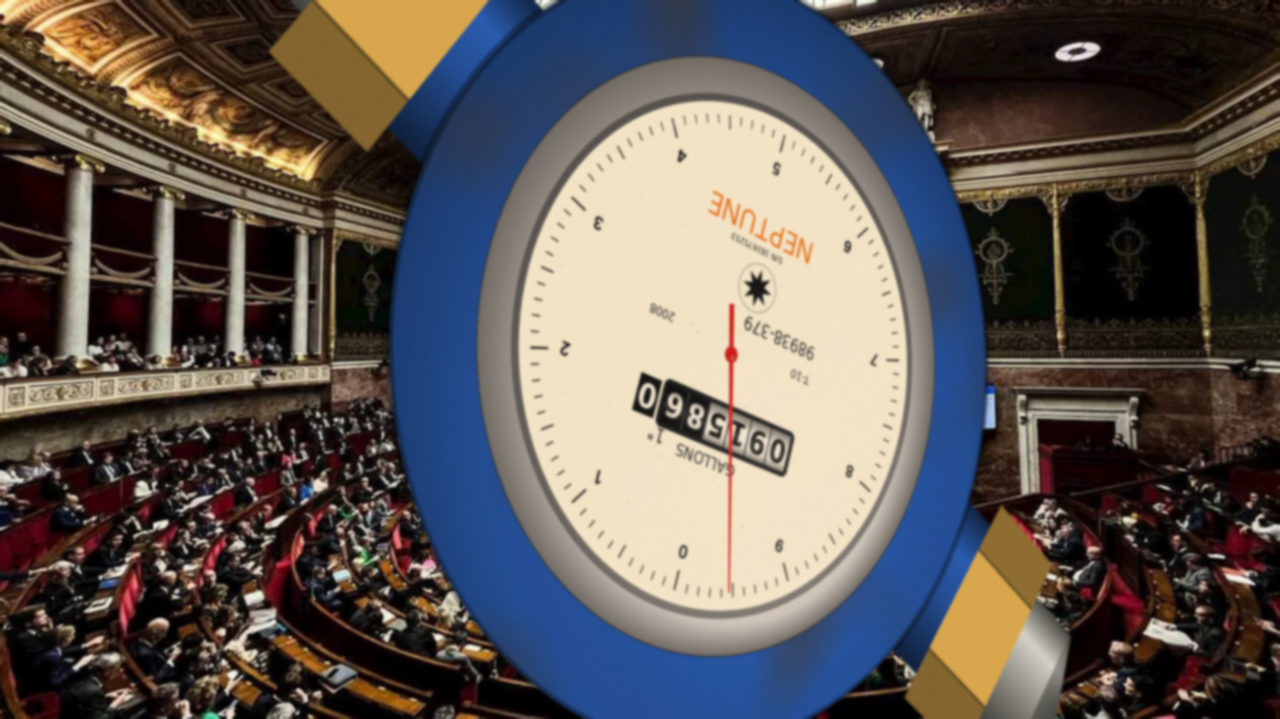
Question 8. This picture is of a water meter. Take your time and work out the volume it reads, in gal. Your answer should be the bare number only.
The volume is 915859.5
